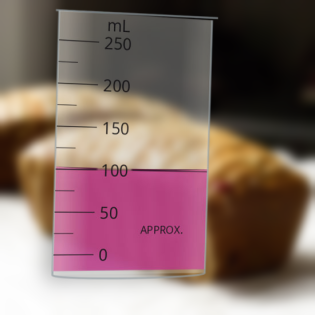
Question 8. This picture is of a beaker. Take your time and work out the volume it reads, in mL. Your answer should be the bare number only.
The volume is 100
